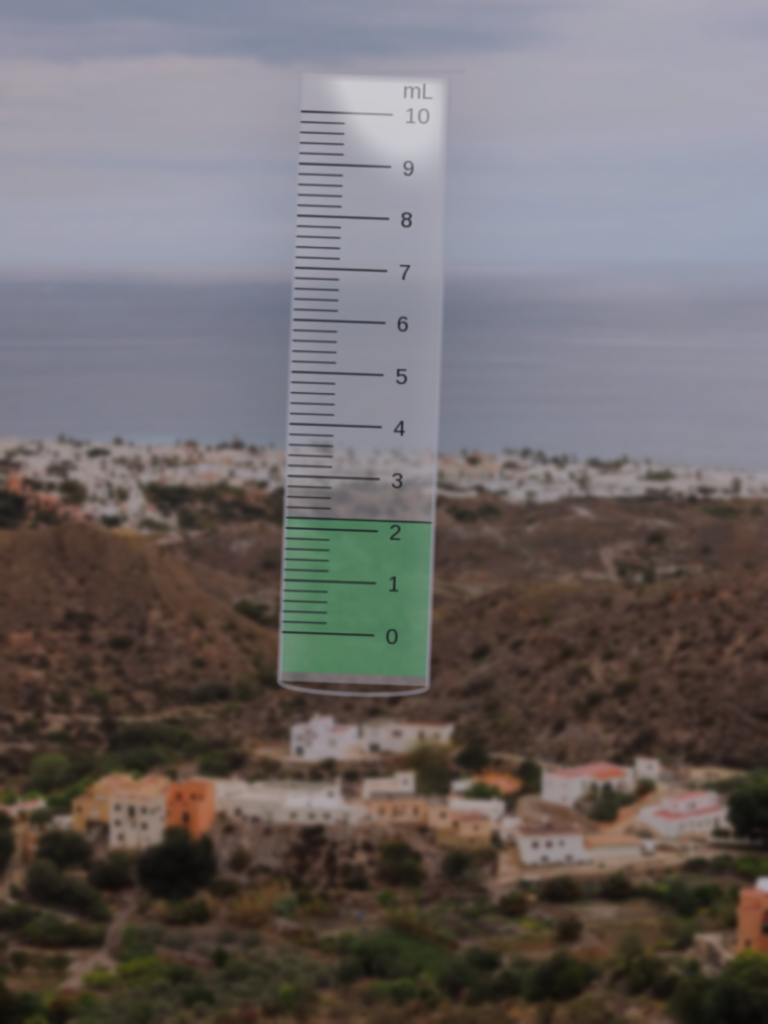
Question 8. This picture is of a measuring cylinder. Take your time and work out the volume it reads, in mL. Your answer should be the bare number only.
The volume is 2.2
